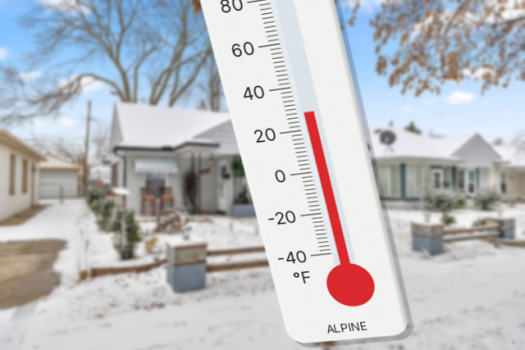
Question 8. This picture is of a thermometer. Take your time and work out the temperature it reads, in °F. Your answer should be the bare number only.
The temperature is 28
